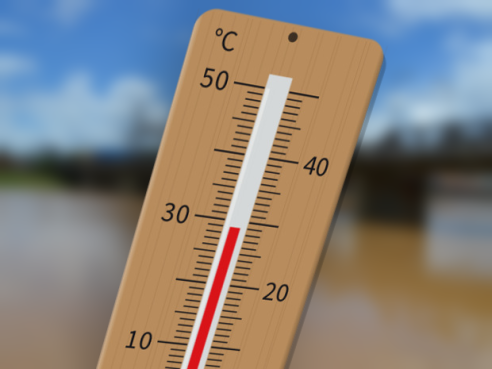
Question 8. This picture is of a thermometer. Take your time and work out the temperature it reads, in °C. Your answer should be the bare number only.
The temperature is 29
